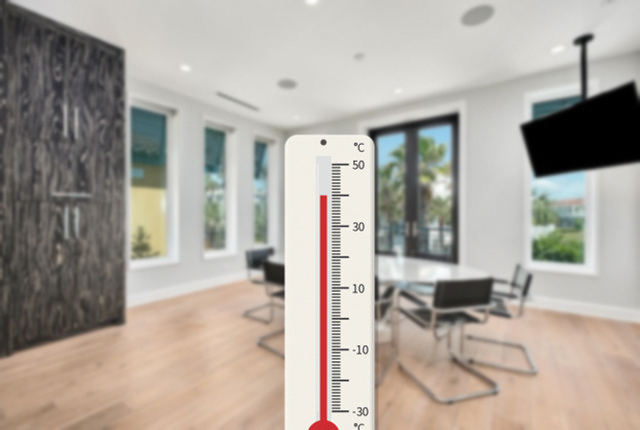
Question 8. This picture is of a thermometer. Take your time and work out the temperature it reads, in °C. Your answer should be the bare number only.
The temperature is 40
